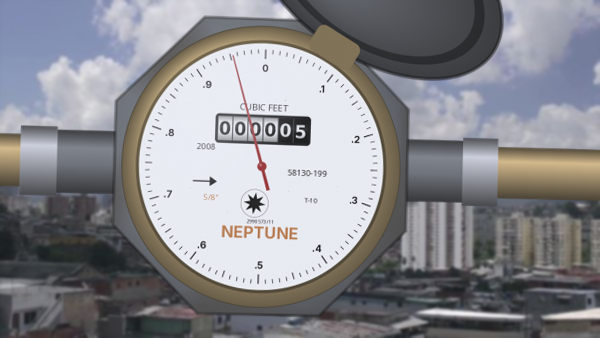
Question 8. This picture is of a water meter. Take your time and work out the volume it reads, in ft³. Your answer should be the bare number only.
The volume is 4.95
